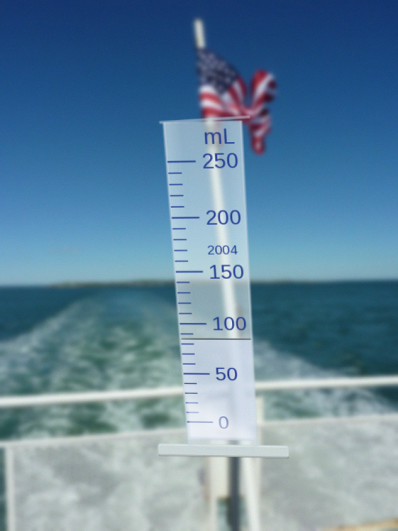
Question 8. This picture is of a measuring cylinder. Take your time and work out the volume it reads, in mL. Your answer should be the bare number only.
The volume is 85
